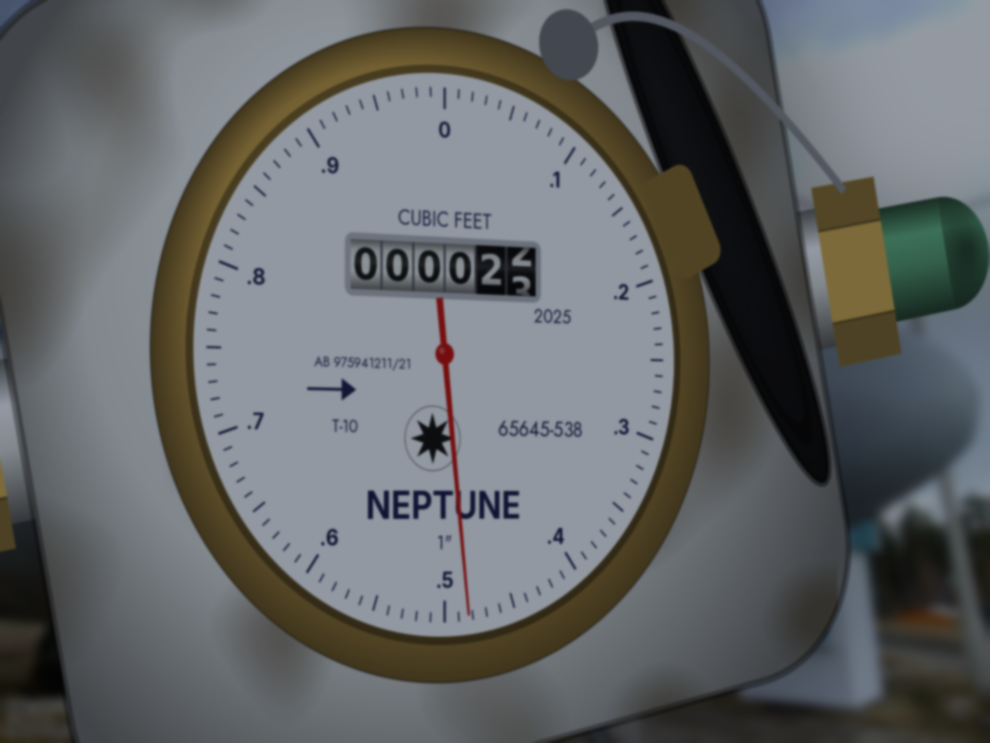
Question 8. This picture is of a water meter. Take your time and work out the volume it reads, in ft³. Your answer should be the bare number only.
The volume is 22.48
